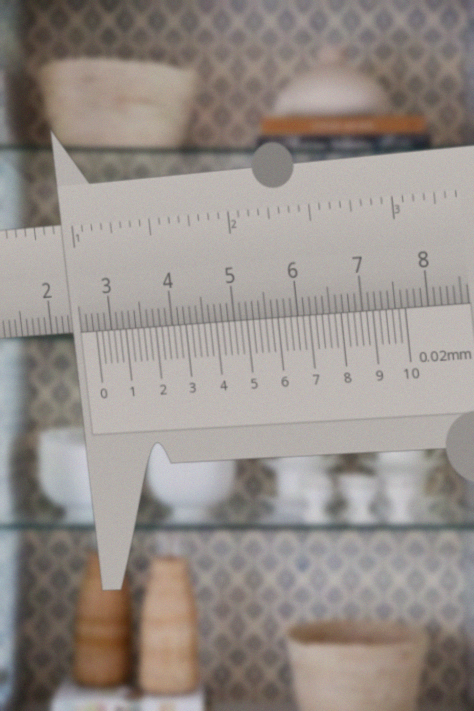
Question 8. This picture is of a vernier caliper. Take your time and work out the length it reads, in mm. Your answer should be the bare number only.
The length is 27.5
